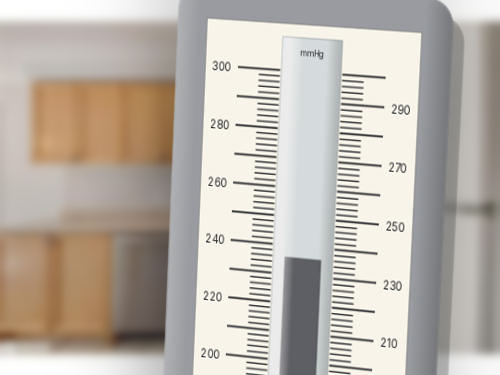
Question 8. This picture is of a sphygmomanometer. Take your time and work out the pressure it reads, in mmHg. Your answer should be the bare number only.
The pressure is 236
